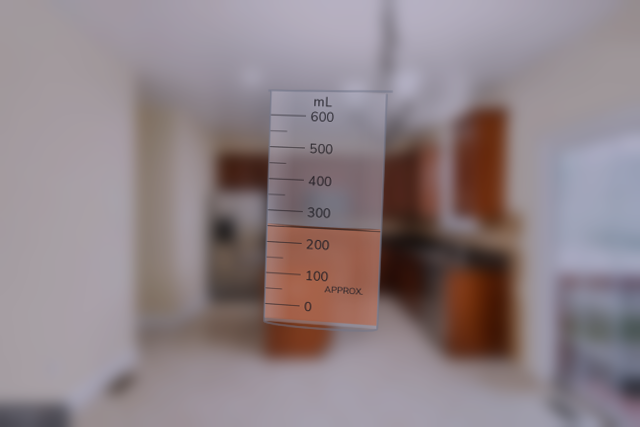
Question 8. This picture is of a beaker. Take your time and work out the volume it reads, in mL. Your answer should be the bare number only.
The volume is 250
